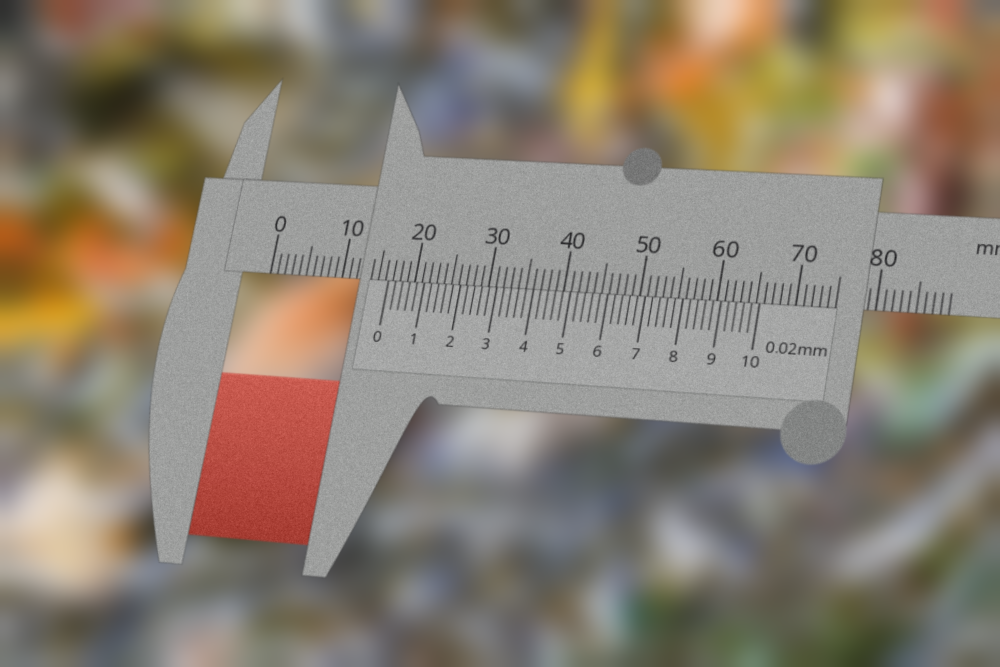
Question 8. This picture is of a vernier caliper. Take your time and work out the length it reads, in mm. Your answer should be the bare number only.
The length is 16.4
